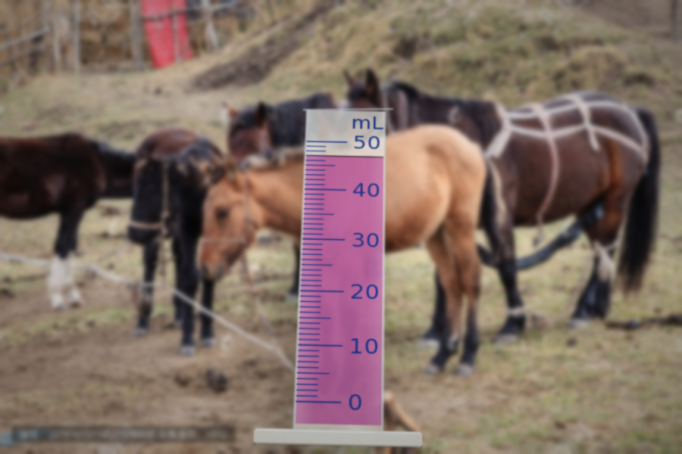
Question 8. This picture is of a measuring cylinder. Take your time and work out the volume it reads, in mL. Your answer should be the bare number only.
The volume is 47
